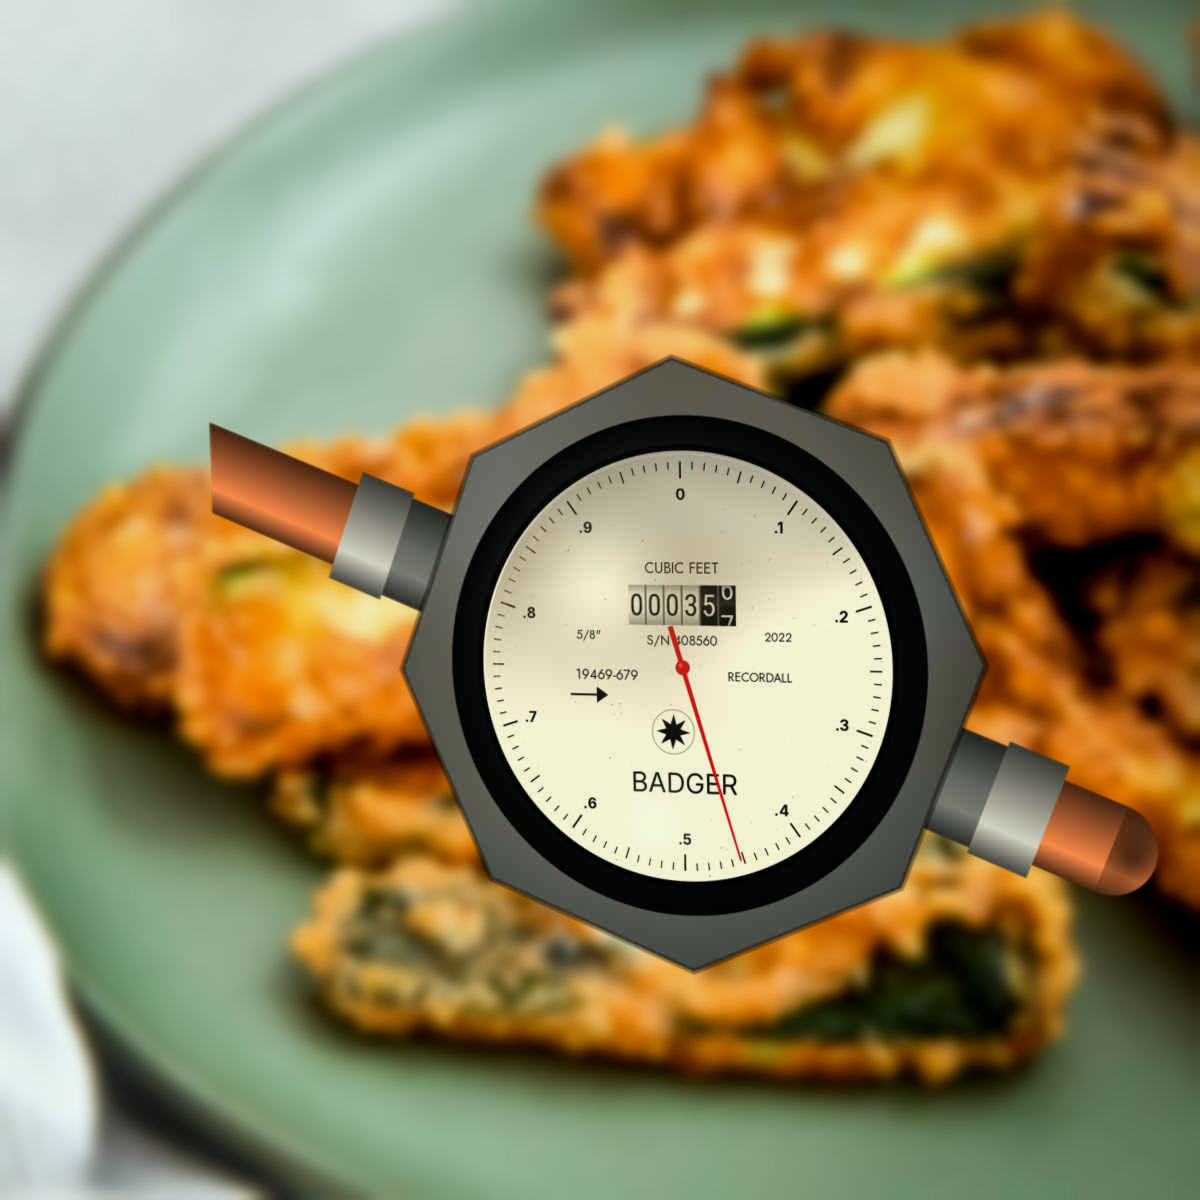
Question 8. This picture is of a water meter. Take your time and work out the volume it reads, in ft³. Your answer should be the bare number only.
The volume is 356.45
